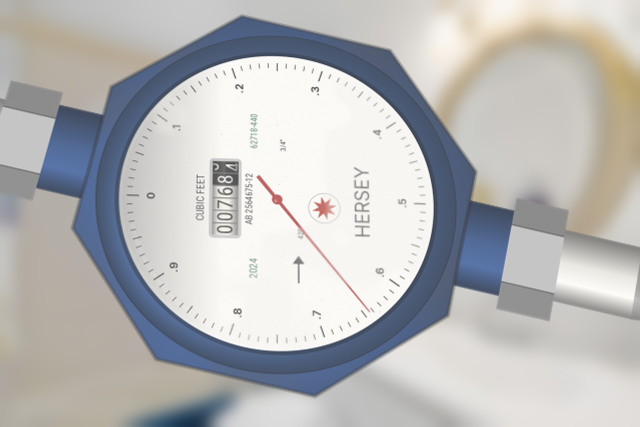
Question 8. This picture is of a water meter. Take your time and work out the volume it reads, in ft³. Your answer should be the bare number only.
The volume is 7683.64
